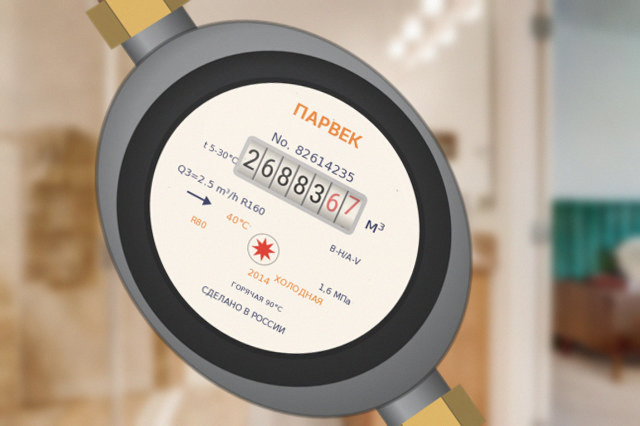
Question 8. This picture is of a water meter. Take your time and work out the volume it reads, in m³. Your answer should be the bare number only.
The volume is 26883.67
